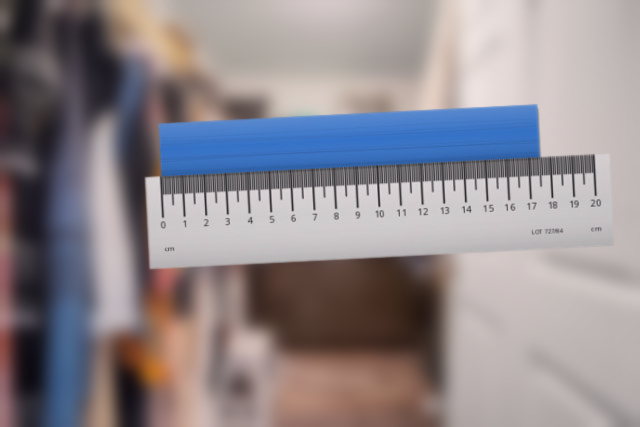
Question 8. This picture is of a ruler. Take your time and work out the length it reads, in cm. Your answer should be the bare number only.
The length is 17.5
